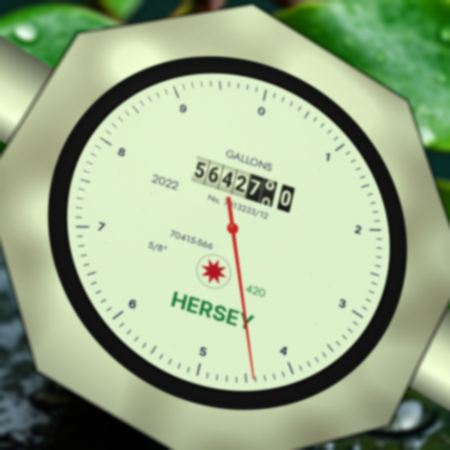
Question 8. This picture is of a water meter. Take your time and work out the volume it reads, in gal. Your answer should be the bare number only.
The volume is 5642784.4
